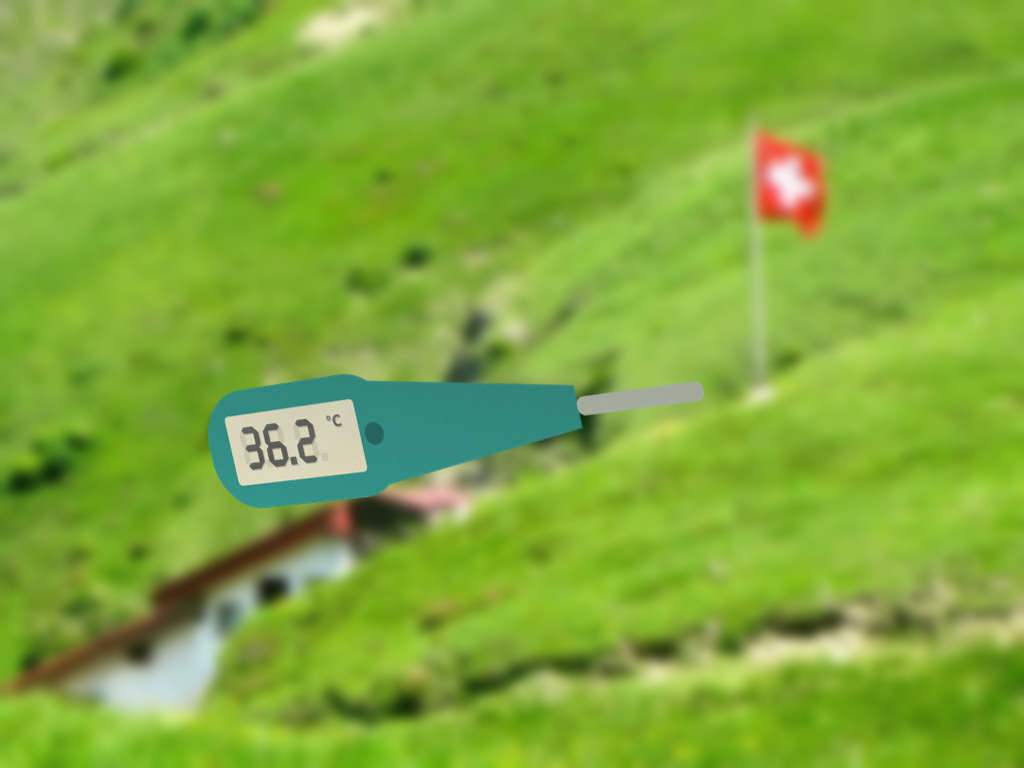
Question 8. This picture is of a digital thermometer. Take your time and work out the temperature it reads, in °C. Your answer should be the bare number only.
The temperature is 36.2
